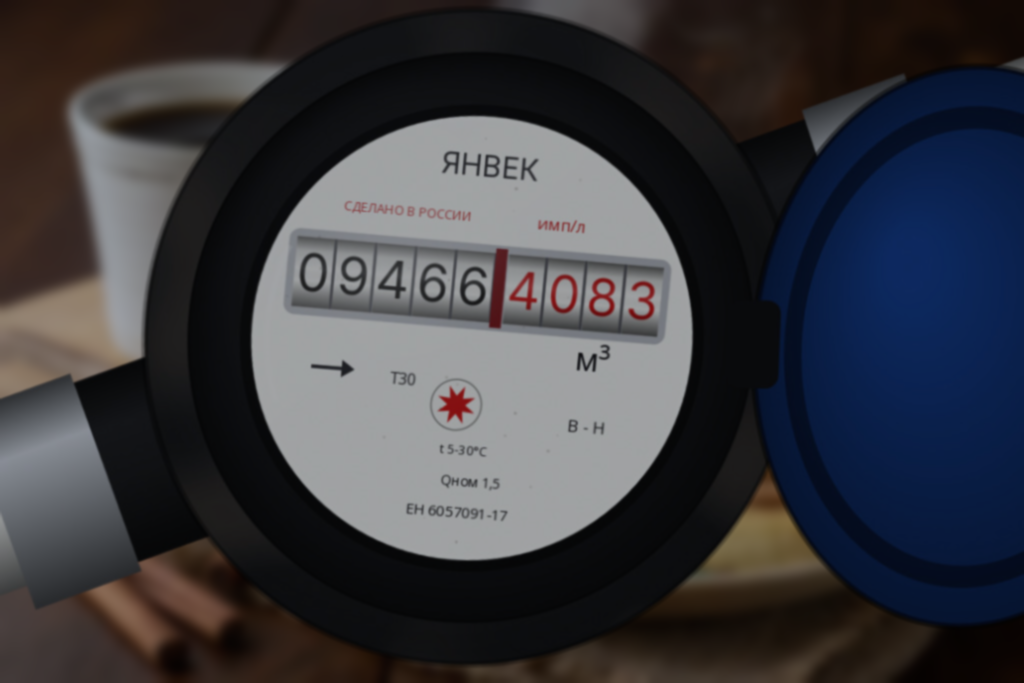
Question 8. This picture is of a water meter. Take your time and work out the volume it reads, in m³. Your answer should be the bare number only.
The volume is 9466.4083
